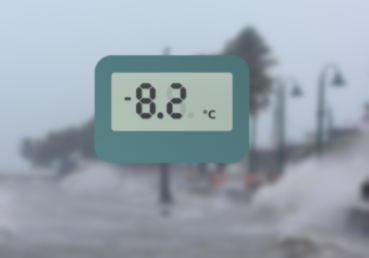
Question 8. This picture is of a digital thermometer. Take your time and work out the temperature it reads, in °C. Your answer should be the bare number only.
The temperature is -8.2
